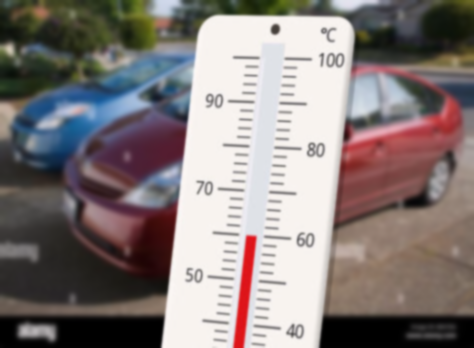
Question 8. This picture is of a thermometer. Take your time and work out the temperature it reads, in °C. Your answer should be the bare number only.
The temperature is 60
